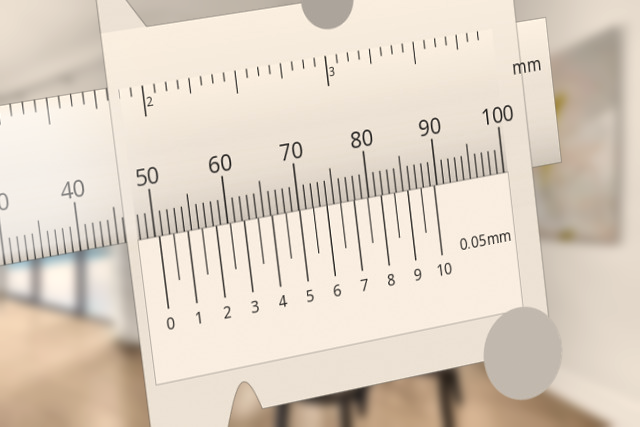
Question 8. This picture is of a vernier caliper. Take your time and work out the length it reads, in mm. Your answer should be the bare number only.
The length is 50.6
